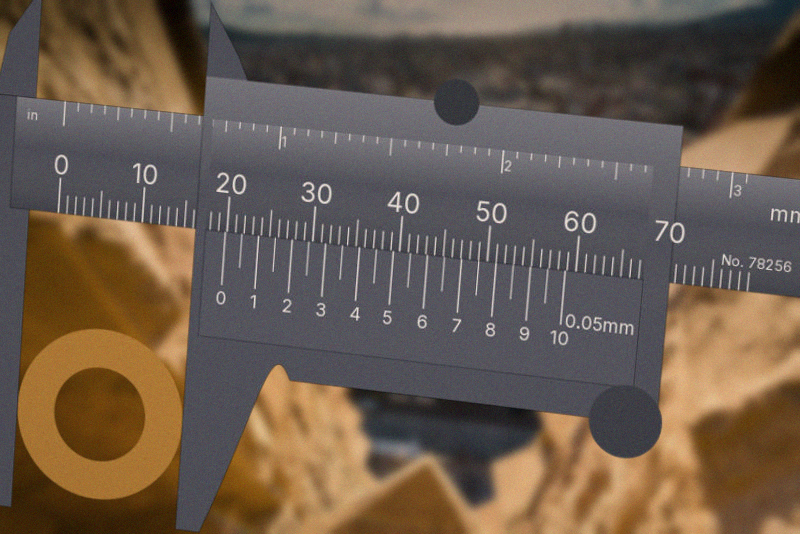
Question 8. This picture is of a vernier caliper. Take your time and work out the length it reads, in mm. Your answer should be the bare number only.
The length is 19.8
